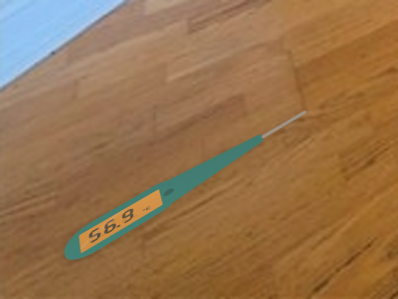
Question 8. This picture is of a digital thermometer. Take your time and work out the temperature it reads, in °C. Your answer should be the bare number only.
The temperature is 56.9
